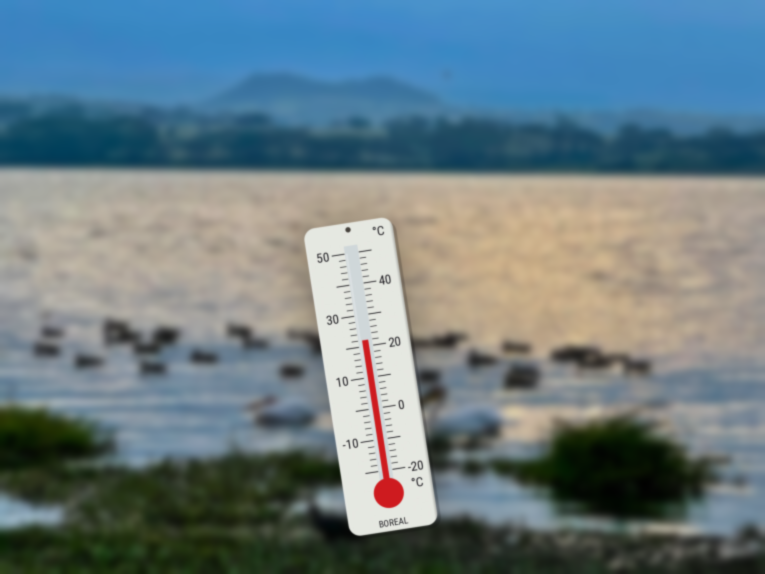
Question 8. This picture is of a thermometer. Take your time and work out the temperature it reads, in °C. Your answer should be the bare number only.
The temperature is 22
